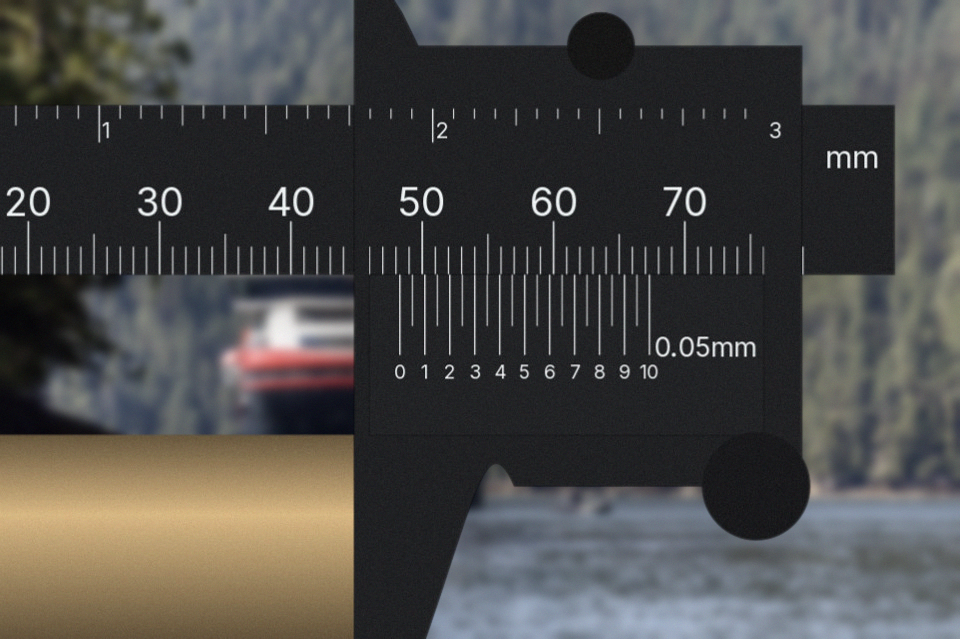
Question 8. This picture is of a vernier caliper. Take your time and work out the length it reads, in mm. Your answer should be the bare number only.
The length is 48.3
